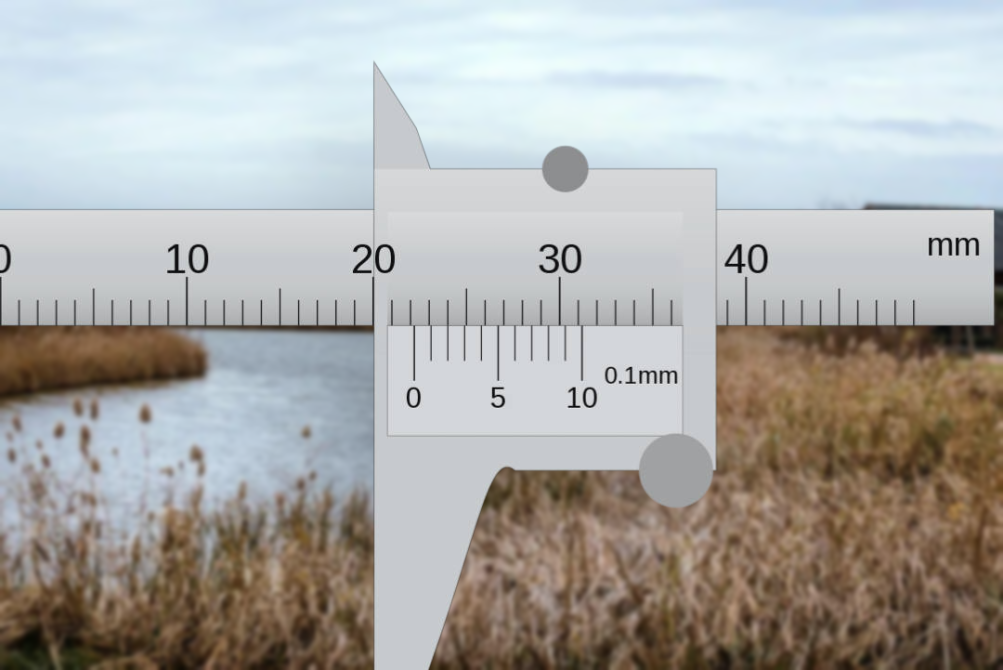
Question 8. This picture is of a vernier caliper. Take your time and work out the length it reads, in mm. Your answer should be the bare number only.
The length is 22.2
